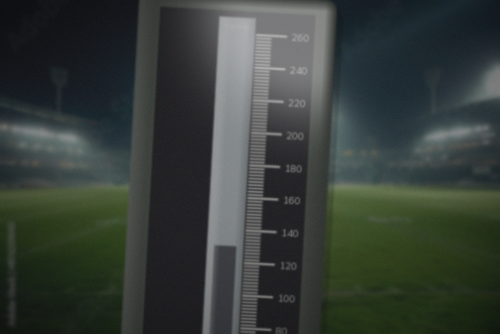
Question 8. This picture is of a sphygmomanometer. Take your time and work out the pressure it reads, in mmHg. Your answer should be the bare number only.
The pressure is 130
